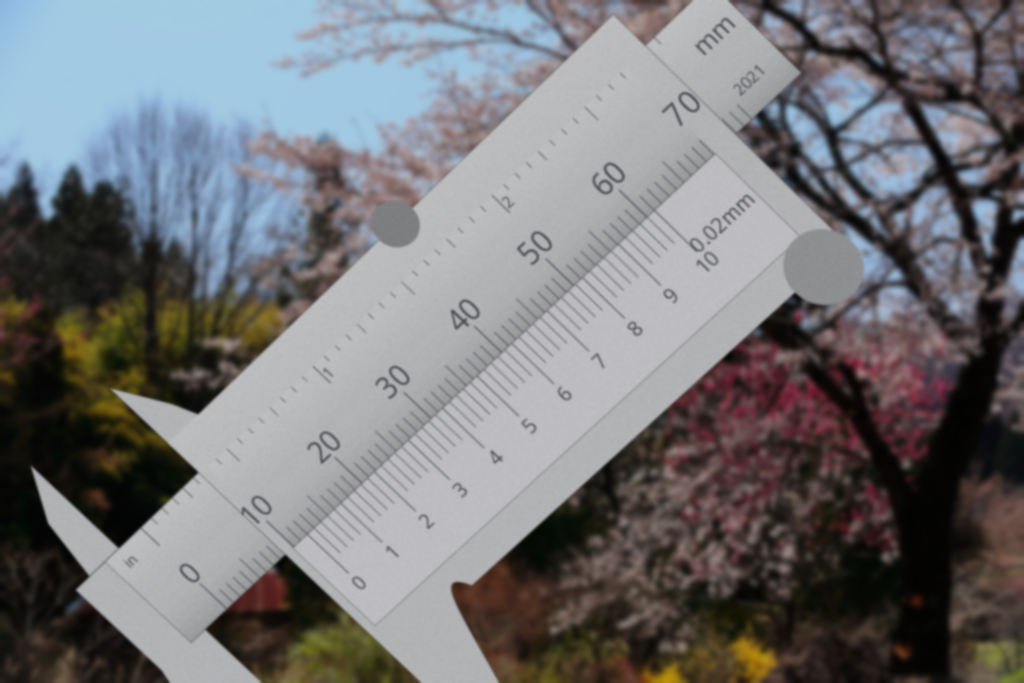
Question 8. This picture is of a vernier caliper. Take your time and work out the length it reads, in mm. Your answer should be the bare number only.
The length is 12.0
